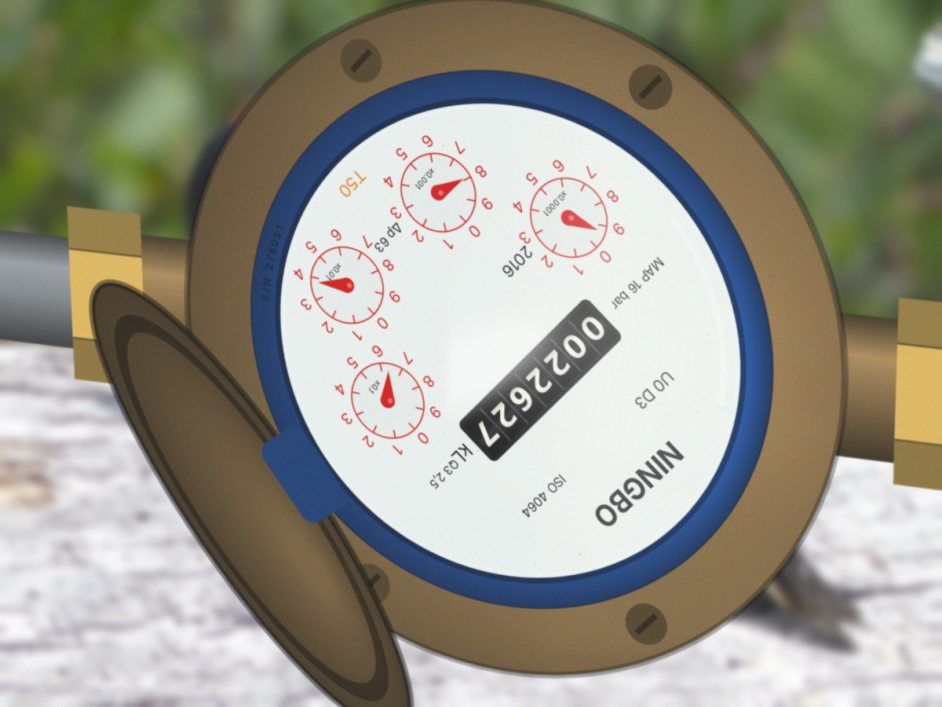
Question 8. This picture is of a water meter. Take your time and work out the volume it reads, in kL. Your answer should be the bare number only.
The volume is 22627.6379
